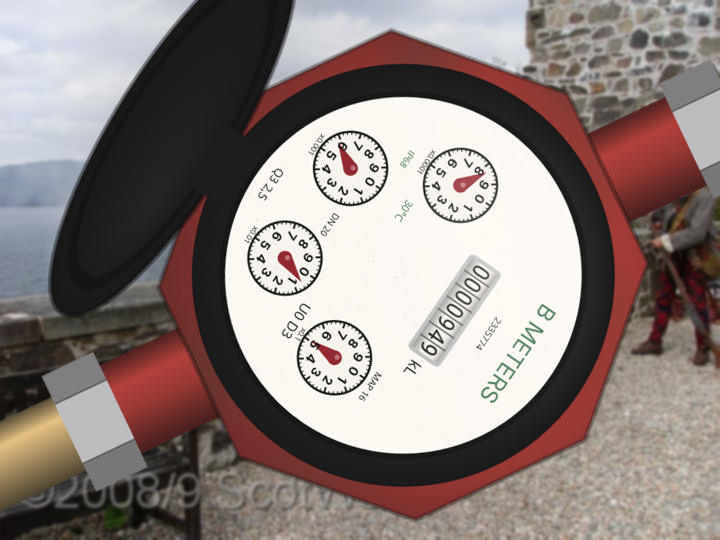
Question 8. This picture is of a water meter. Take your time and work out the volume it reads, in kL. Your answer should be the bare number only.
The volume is 949.5058
